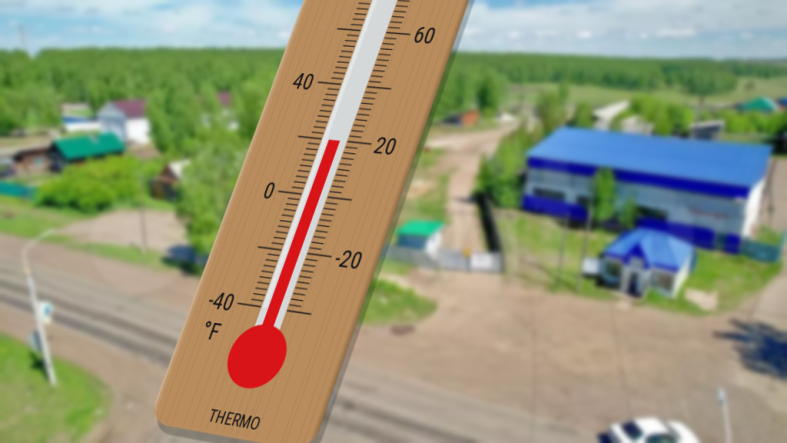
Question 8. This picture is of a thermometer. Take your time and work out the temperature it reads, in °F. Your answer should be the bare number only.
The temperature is 20
